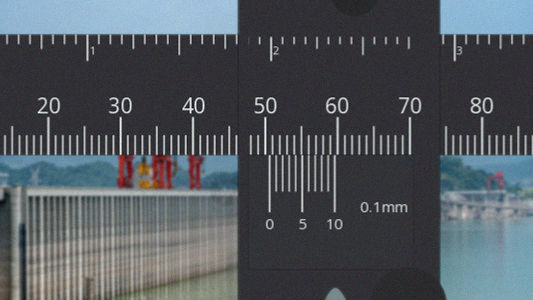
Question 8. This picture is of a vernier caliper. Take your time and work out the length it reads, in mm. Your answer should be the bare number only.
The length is 50.6
